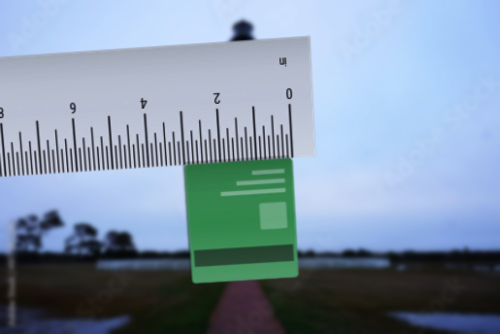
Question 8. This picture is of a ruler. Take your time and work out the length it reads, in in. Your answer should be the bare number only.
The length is 3
